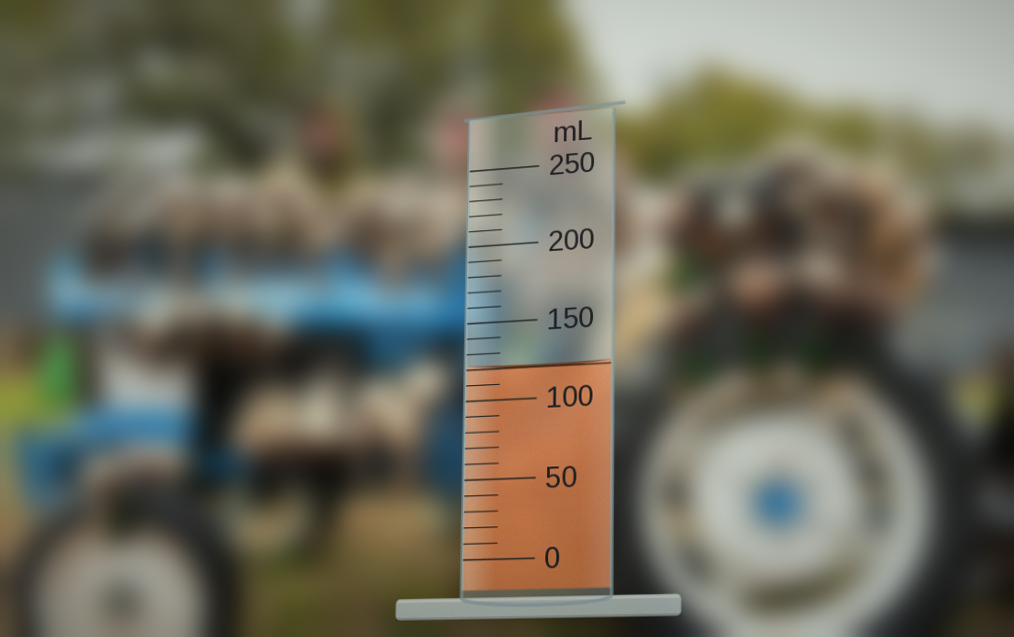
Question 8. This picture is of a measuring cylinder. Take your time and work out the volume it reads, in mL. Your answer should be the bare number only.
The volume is 120
